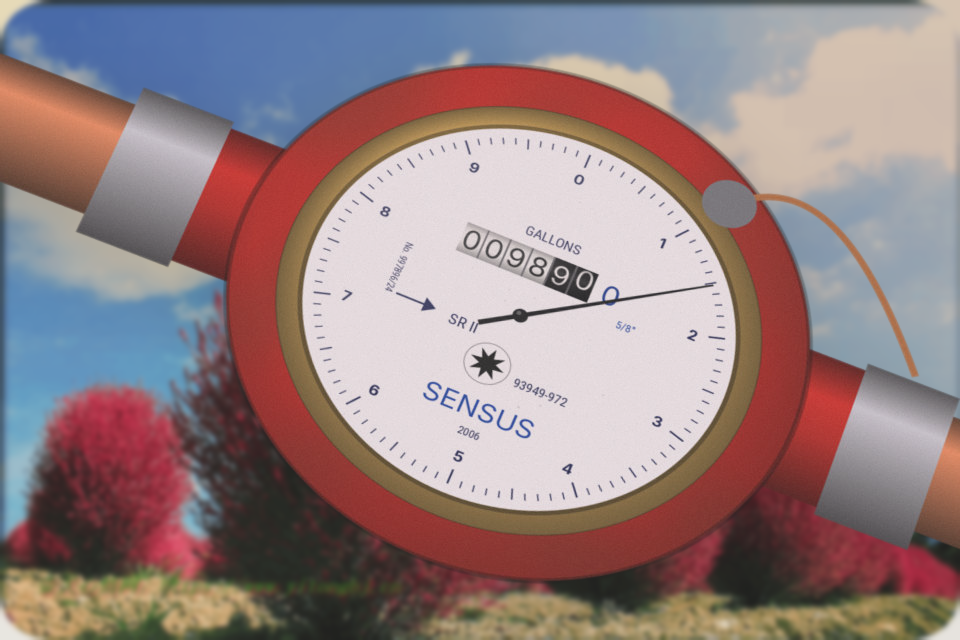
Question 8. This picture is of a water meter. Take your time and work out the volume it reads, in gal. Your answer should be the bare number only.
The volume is 98901.5
